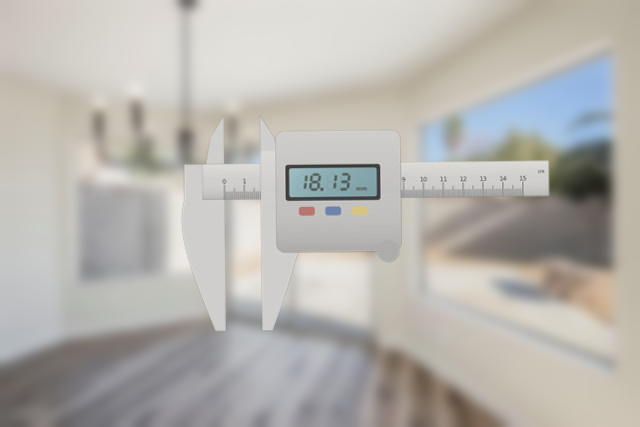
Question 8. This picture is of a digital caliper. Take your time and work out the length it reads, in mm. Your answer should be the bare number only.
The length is 18.13
